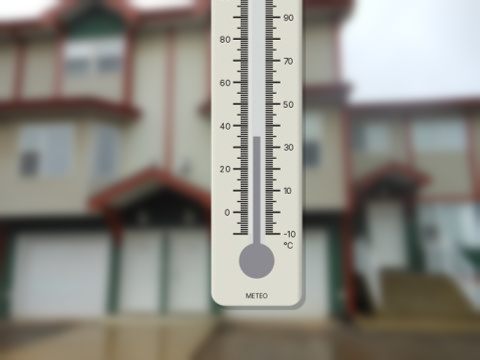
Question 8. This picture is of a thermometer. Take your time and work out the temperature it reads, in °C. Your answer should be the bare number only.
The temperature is 35
